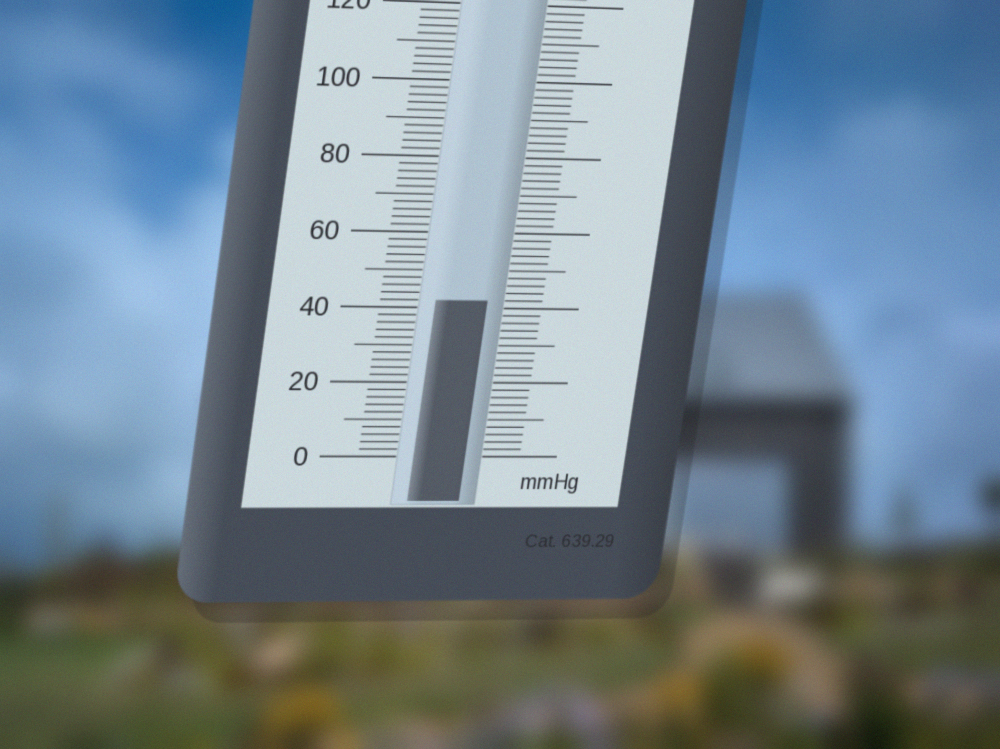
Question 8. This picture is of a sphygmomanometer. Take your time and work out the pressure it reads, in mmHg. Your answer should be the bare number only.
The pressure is 42
